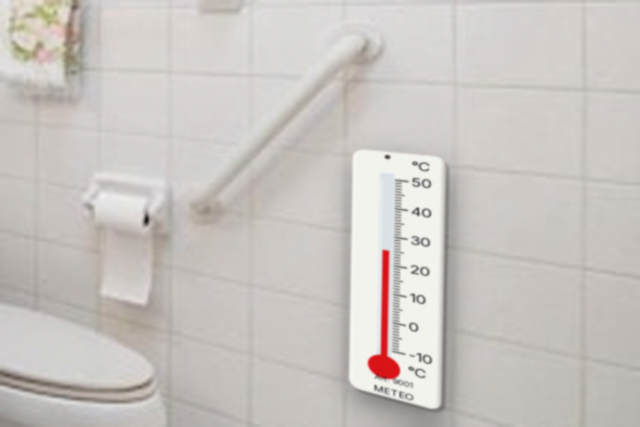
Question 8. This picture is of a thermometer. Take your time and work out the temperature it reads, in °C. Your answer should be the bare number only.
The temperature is 25
